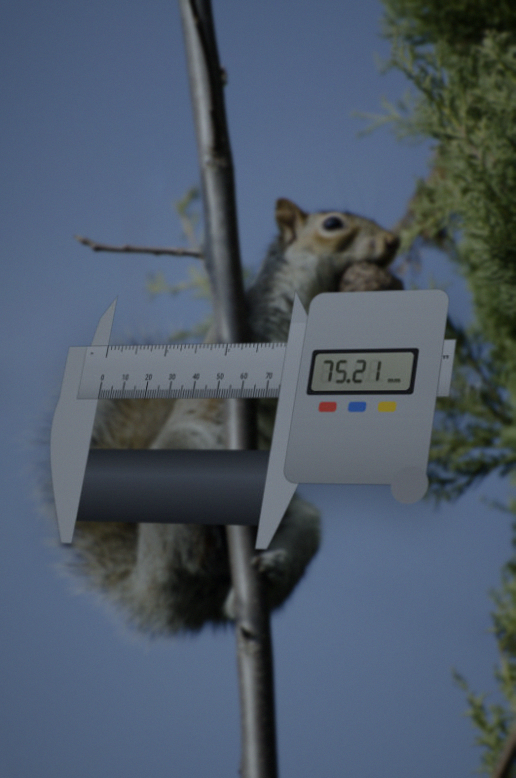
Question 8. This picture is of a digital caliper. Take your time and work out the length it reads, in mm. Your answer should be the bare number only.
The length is 75.21
